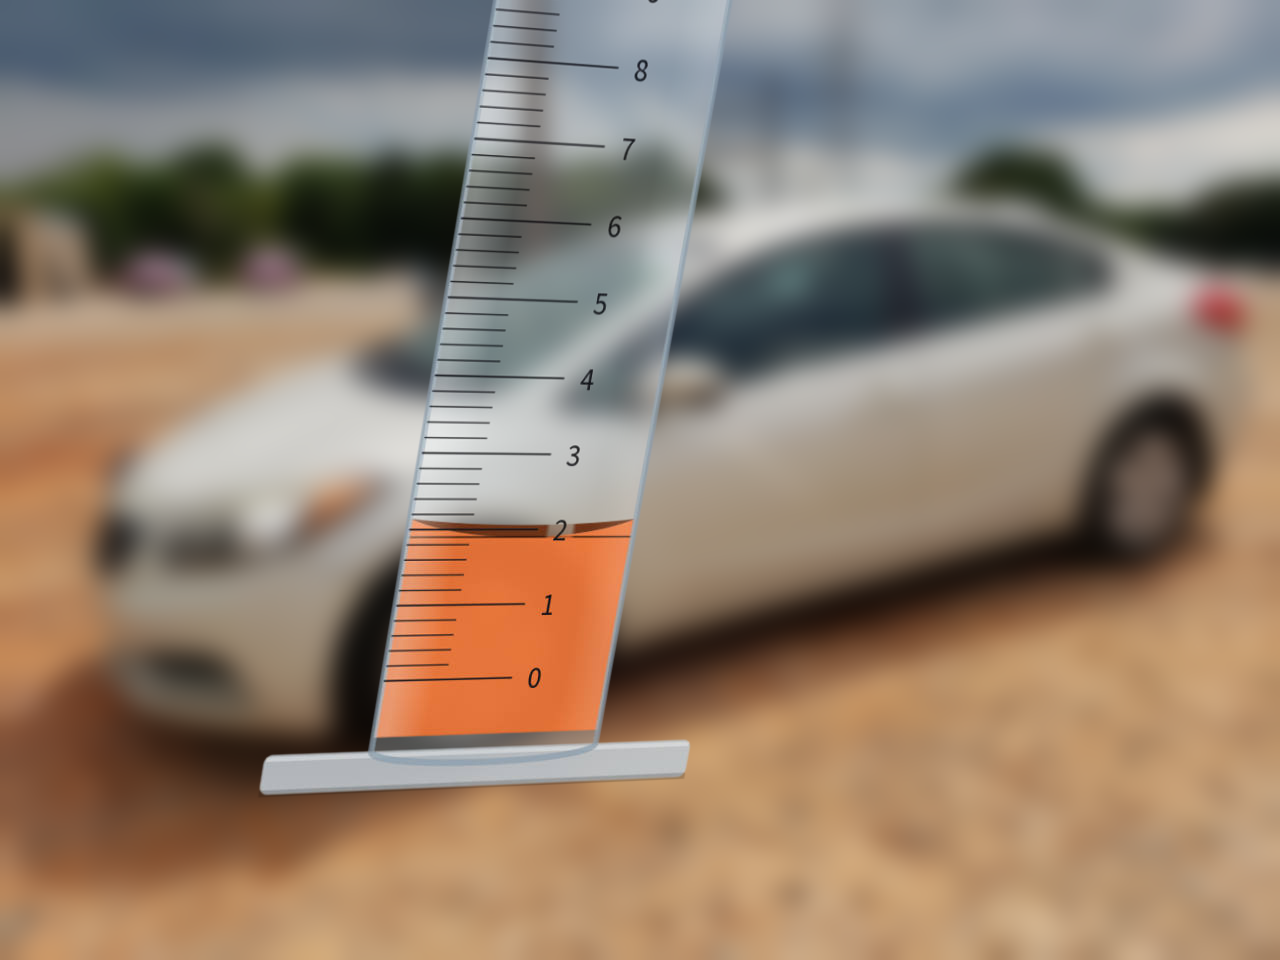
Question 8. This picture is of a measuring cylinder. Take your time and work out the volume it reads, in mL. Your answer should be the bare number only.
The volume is 1.9
